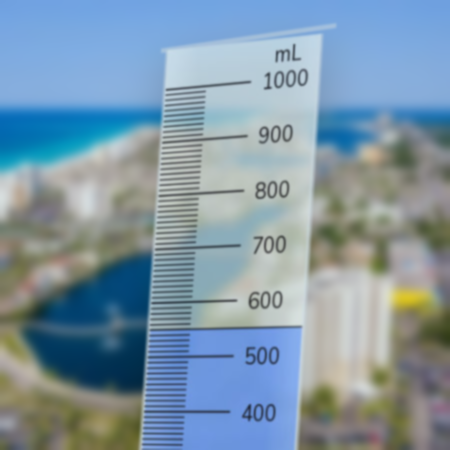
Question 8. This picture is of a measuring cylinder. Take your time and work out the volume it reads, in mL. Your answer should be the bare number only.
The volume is 550
